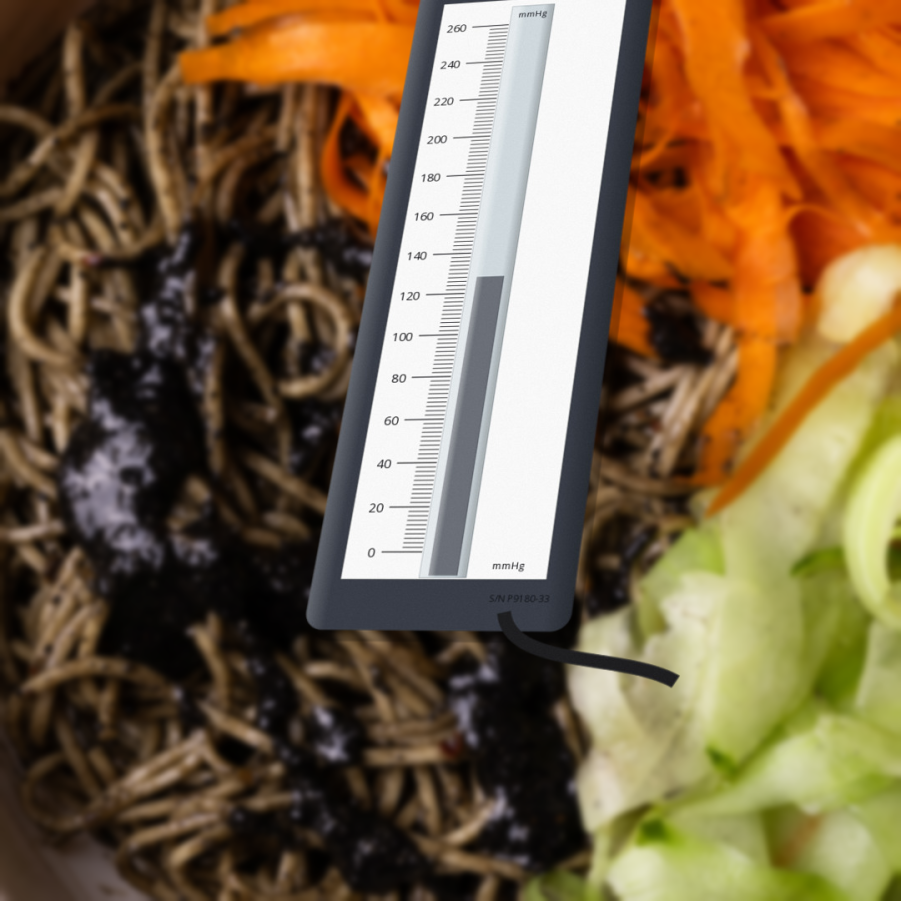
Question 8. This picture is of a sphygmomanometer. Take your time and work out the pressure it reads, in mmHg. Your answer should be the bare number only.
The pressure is 128
